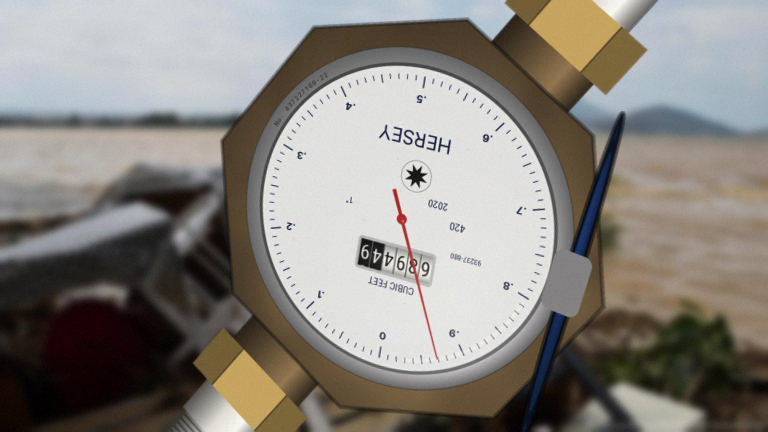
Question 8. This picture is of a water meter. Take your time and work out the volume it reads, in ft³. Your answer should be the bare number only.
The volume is 689448.93
